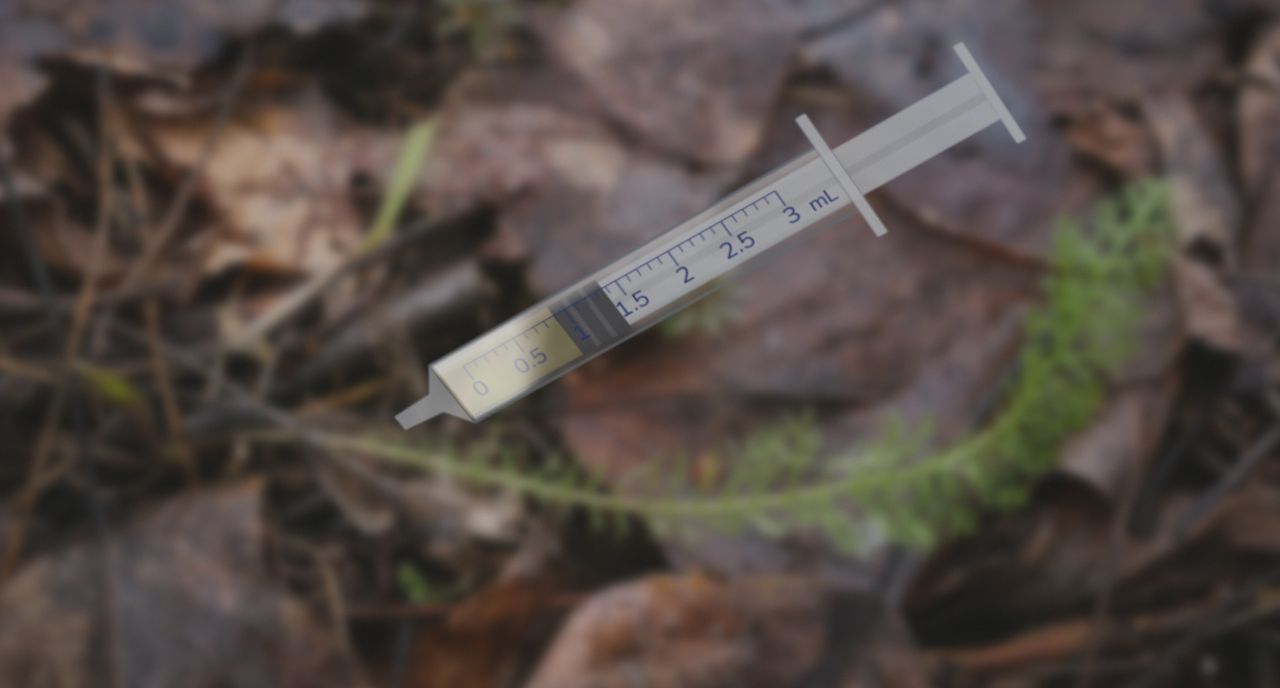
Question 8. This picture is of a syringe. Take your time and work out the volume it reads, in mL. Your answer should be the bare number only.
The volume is 0.9
